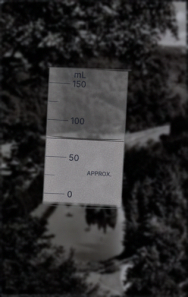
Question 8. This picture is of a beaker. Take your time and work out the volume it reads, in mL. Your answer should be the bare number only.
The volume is 75
